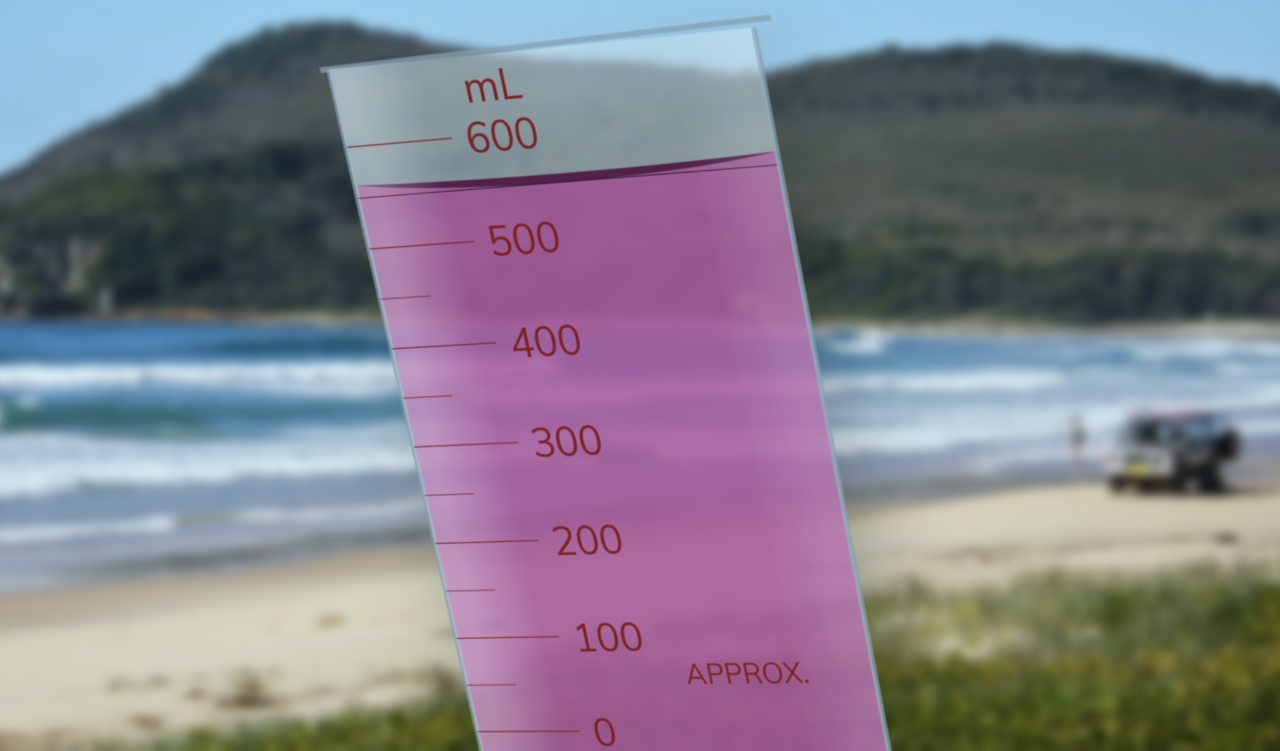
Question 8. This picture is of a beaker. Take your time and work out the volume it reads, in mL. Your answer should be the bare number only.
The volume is 550
